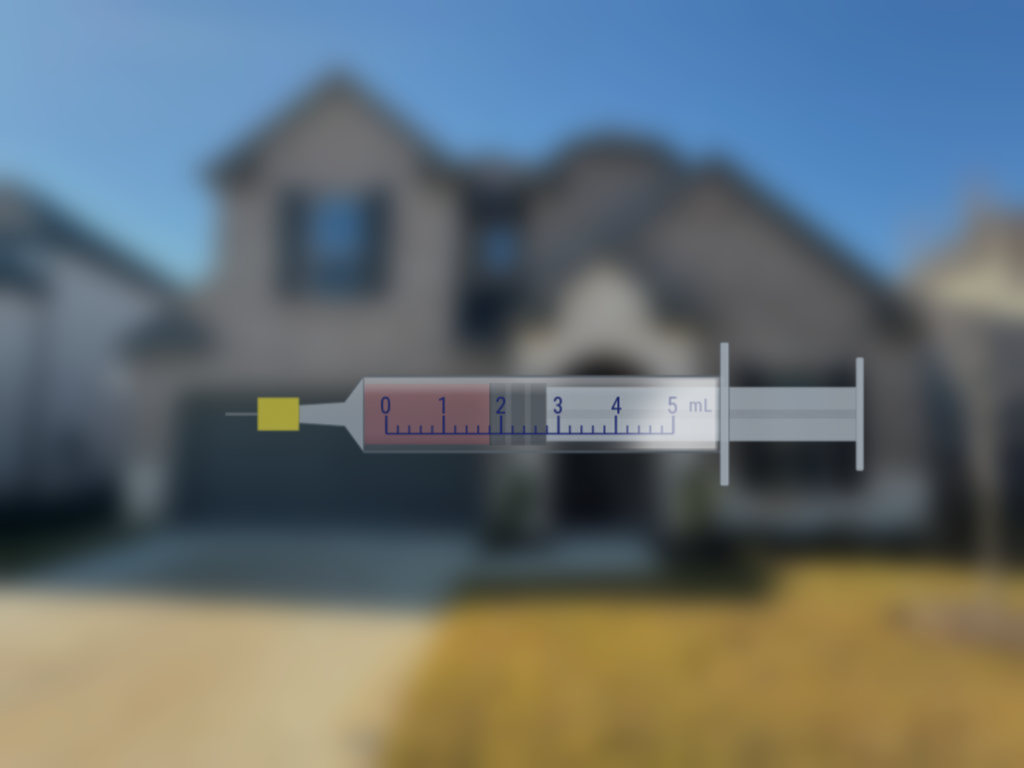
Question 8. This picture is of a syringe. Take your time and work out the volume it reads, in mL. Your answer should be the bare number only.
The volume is 1.8
